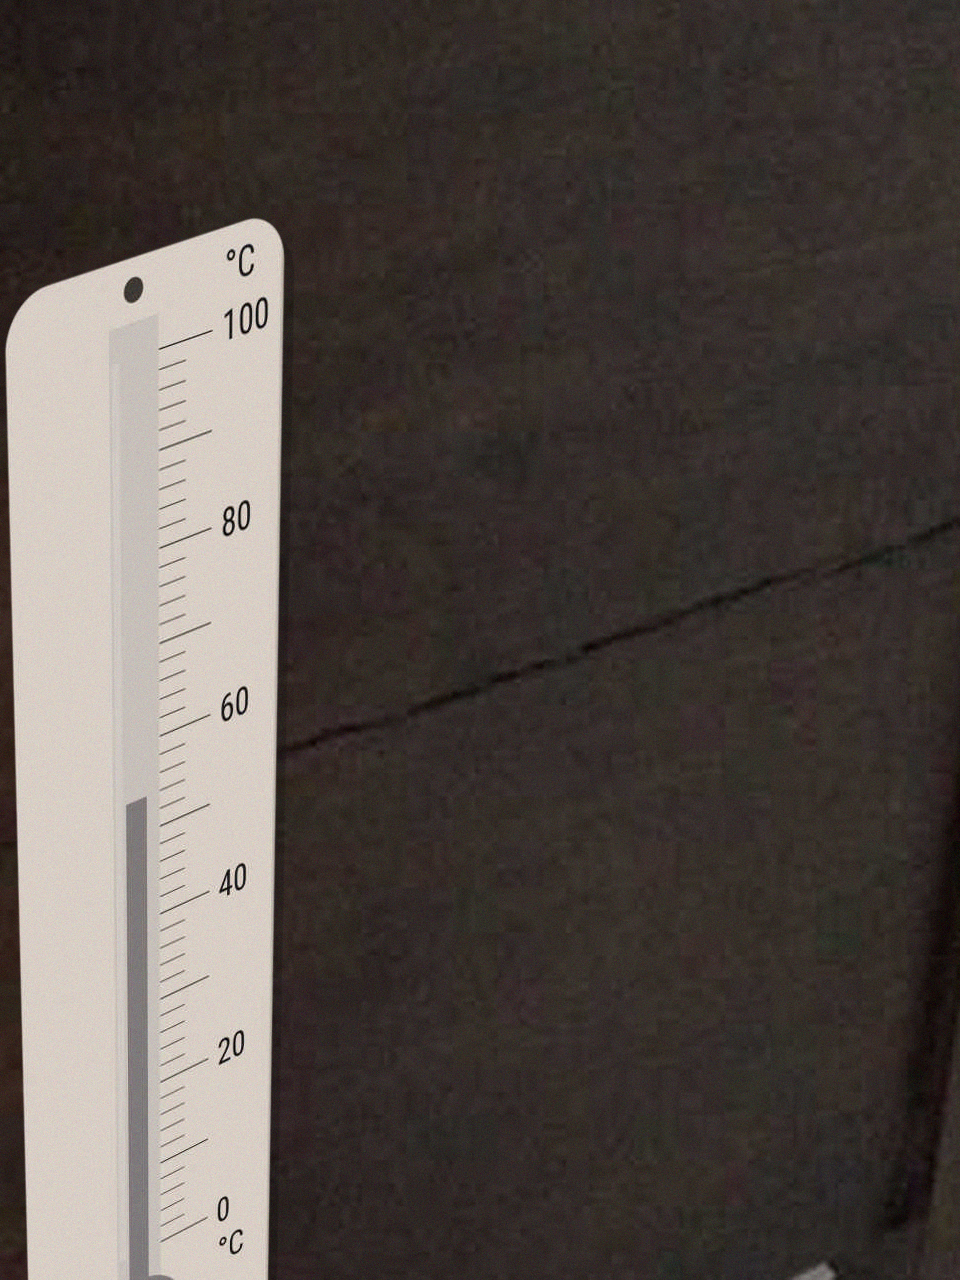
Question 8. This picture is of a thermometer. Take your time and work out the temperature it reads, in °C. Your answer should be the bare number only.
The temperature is 54
